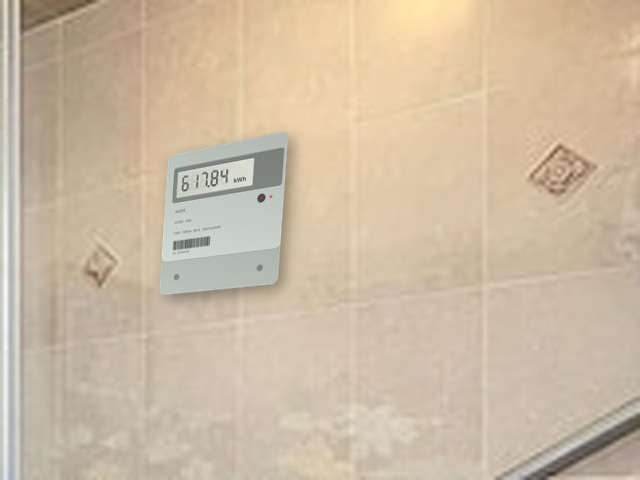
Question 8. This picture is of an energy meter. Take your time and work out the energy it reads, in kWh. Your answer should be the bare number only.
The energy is 617.84
